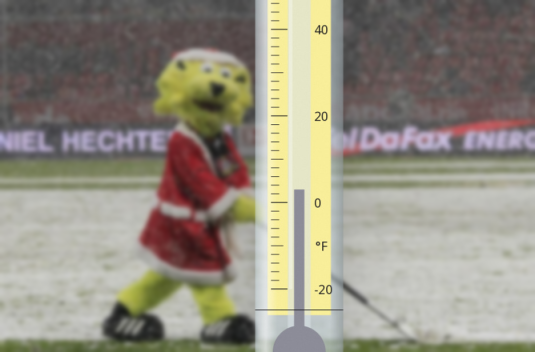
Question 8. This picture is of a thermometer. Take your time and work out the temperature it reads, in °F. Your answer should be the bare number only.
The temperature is 3
